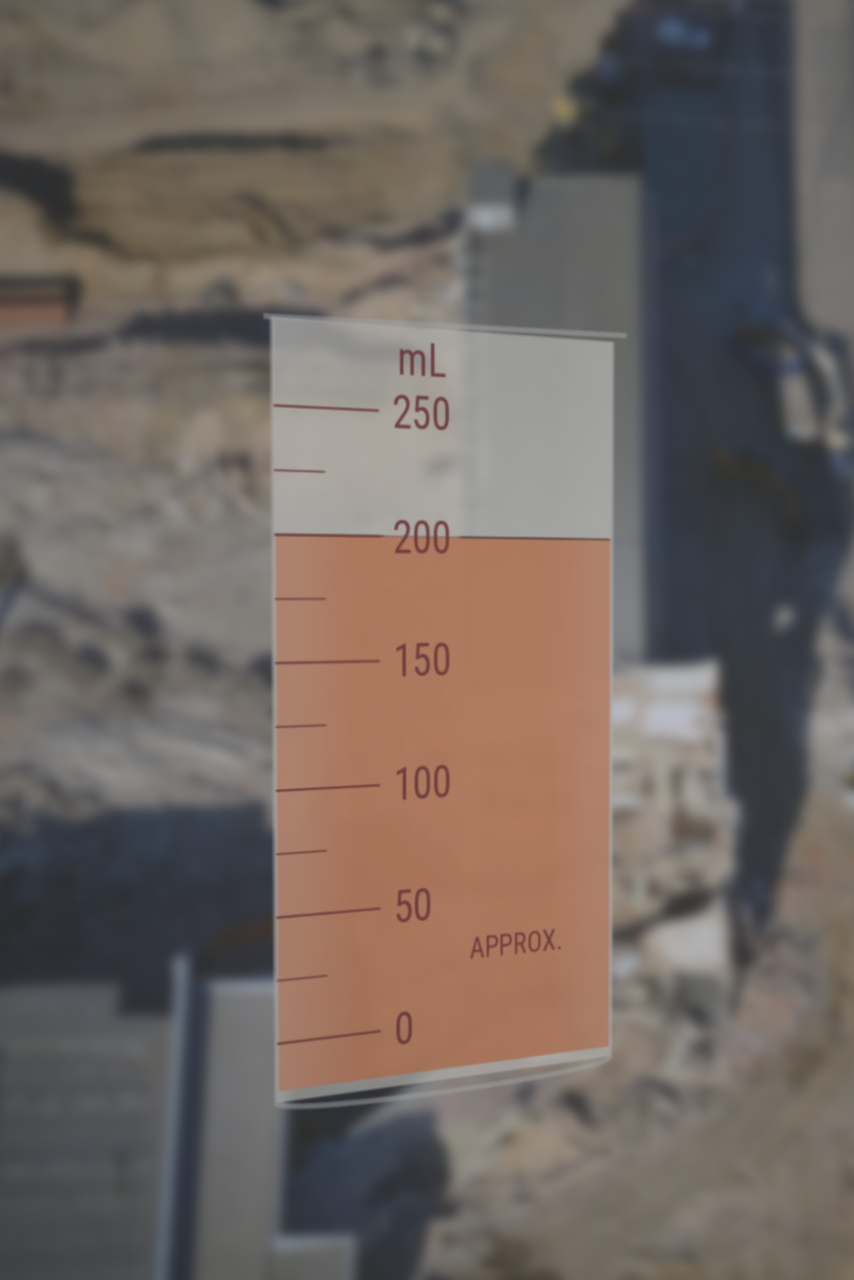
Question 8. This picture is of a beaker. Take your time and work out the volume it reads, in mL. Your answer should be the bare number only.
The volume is 200
